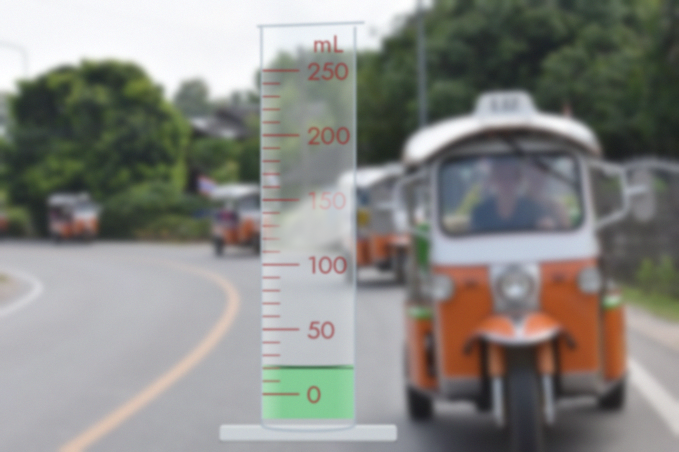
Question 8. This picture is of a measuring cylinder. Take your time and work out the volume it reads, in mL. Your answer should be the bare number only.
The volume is 20
